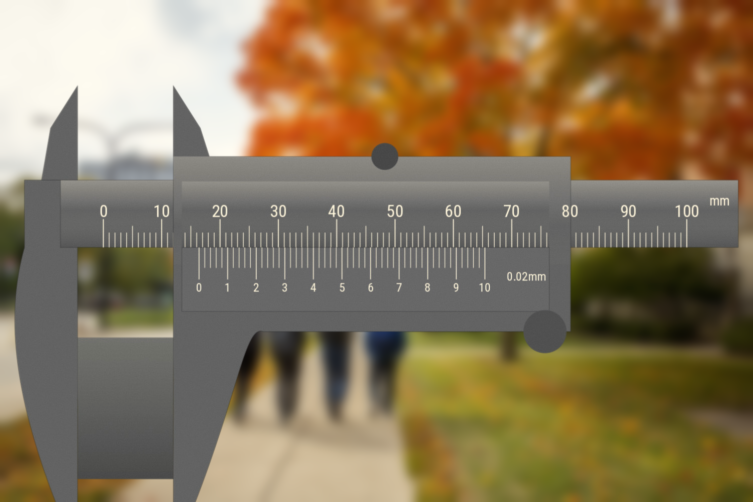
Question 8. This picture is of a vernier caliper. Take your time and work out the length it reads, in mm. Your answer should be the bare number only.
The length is 16.4
